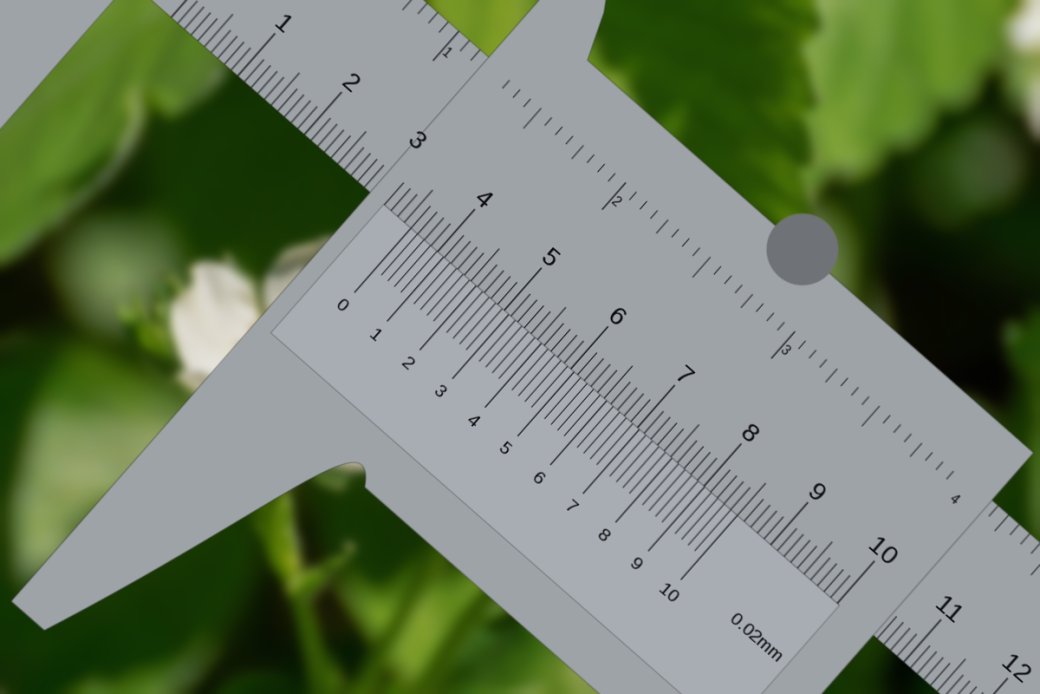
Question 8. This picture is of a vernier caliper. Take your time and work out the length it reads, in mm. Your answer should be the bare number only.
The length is 36.0
